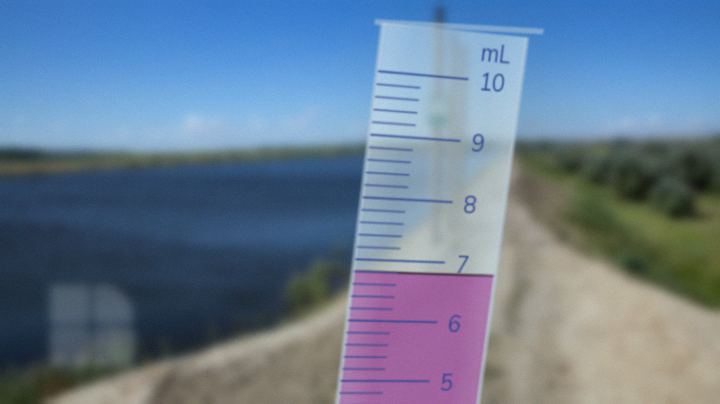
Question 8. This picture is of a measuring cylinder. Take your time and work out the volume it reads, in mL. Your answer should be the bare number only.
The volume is 6.8
